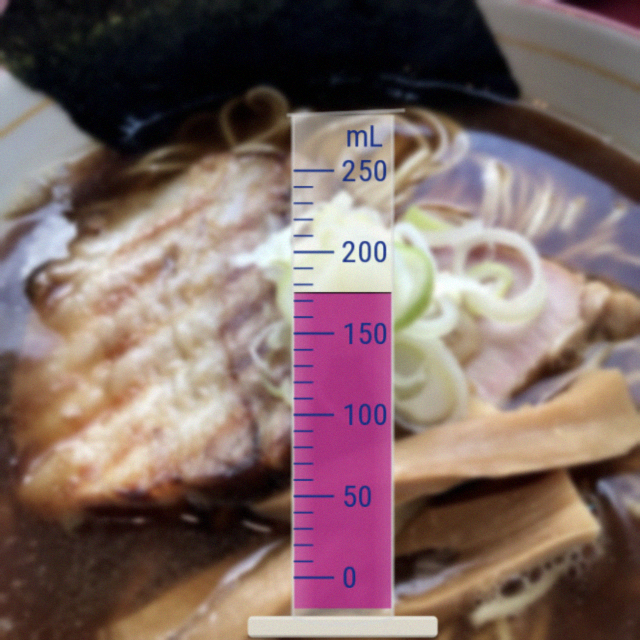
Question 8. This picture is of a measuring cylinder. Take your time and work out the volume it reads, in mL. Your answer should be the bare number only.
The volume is 175
